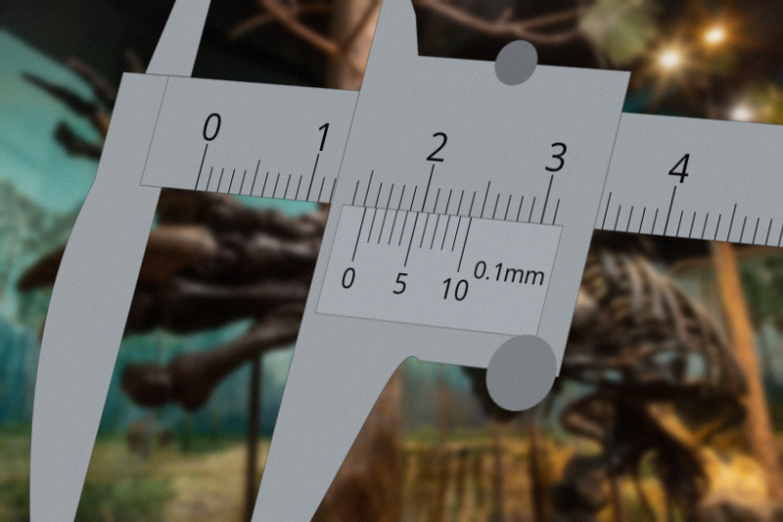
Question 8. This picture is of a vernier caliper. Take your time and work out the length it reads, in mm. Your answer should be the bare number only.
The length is 15.2
